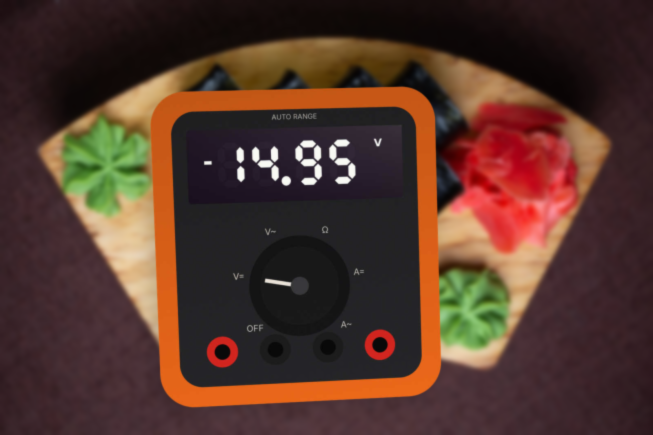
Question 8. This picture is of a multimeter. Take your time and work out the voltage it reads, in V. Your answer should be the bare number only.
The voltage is -14.95
